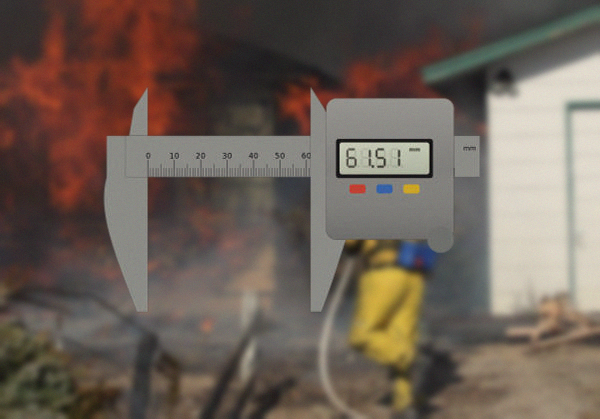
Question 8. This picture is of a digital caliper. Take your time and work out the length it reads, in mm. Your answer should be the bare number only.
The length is 61.51
